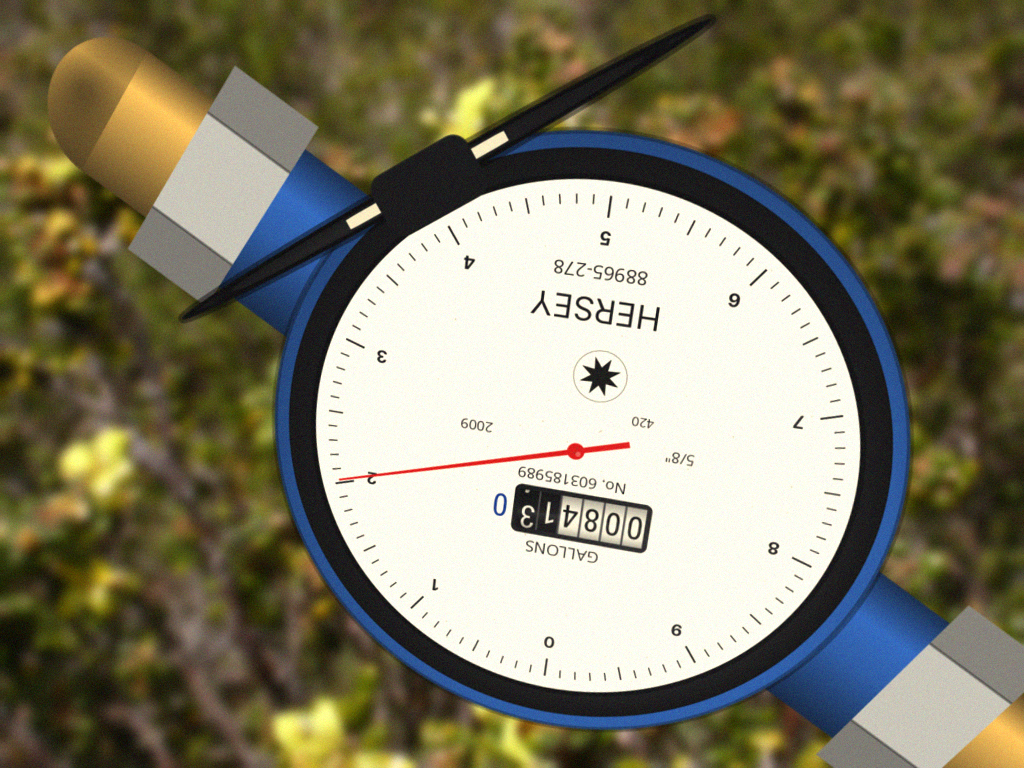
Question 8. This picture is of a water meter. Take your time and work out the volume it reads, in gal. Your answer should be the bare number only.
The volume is 84132.0
